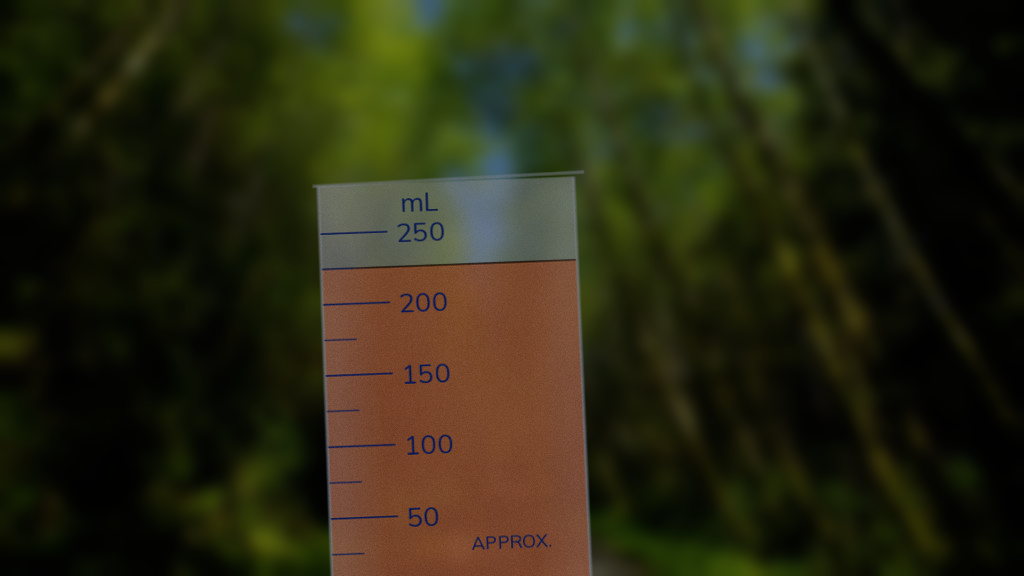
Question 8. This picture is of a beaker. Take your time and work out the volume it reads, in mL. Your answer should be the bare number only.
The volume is 225
